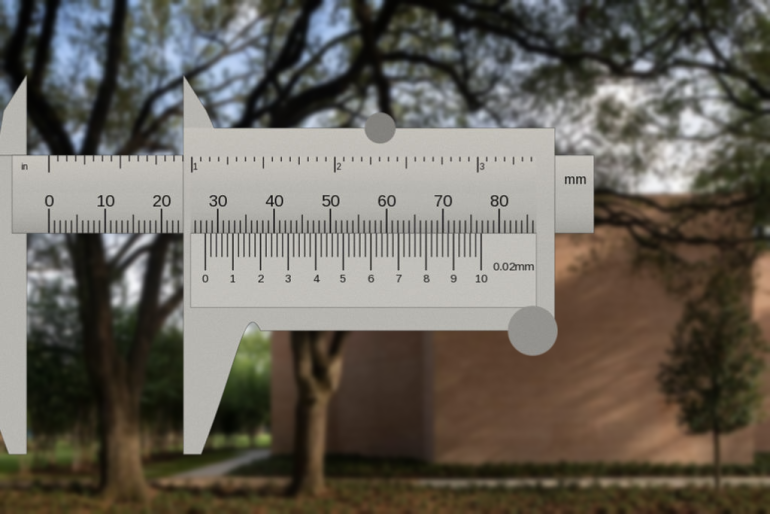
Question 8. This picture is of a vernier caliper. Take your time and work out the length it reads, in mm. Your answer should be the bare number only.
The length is 27.8
